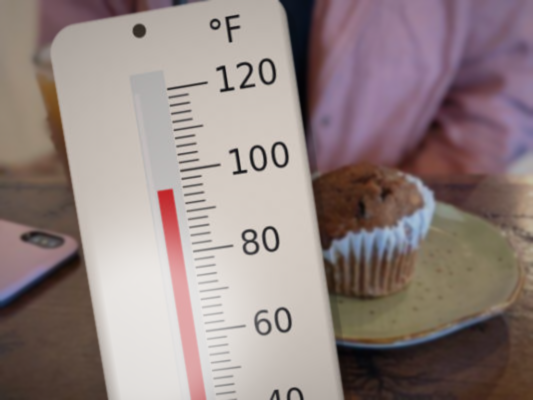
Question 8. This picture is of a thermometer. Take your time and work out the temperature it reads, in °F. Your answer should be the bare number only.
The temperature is 96
